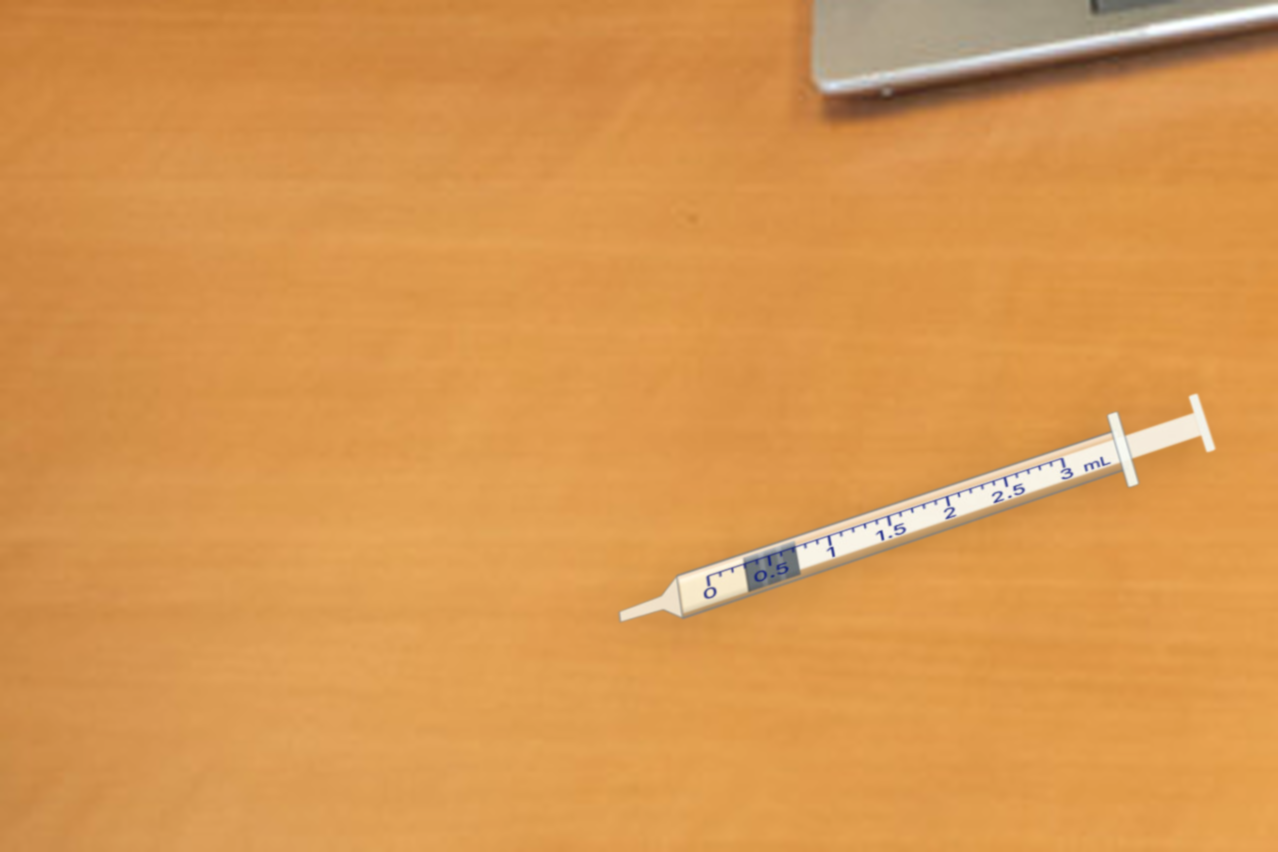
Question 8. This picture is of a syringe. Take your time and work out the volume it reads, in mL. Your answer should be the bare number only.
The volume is 0.3
